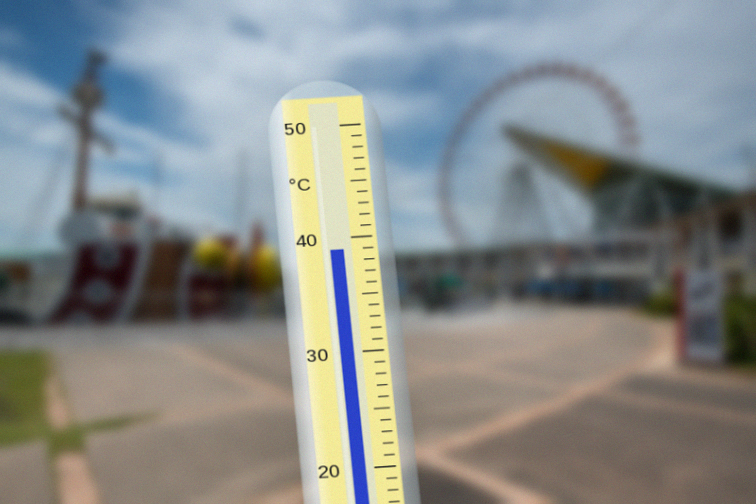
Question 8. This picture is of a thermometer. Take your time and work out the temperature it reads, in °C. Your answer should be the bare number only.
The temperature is 39
